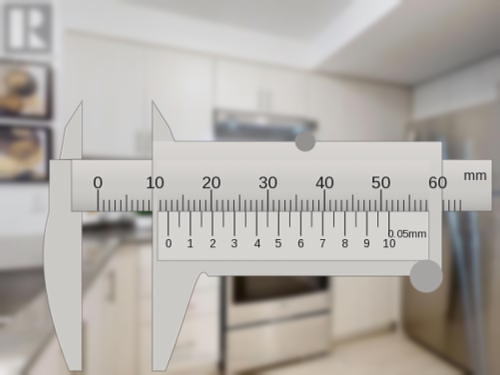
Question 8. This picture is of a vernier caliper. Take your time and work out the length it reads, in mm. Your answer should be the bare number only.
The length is 12.4
